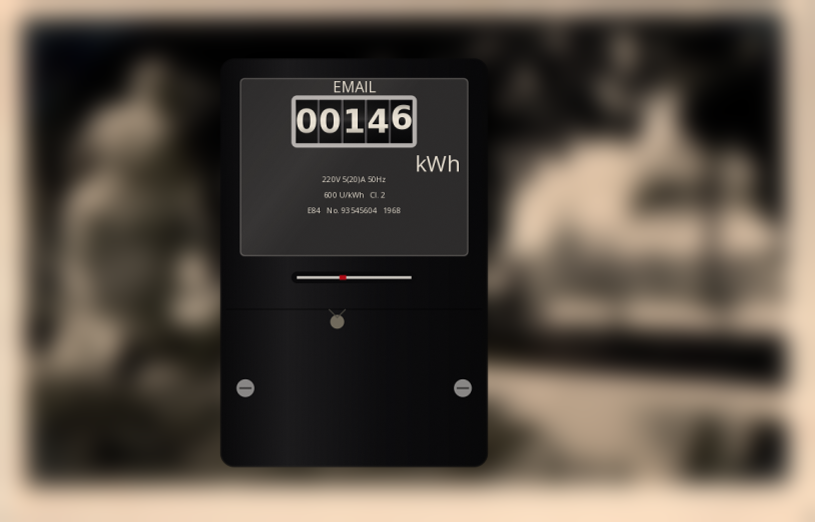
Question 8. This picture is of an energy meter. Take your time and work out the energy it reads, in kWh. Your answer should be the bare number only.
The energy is 146
